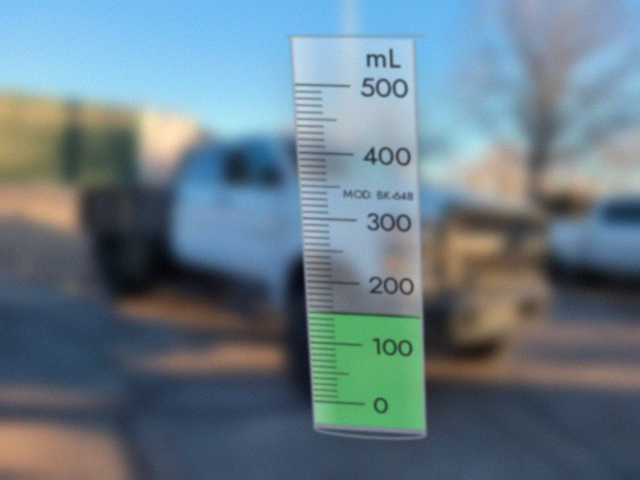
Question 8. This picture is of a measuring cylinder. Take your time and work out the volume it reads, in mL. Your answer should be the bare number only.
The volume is 150
